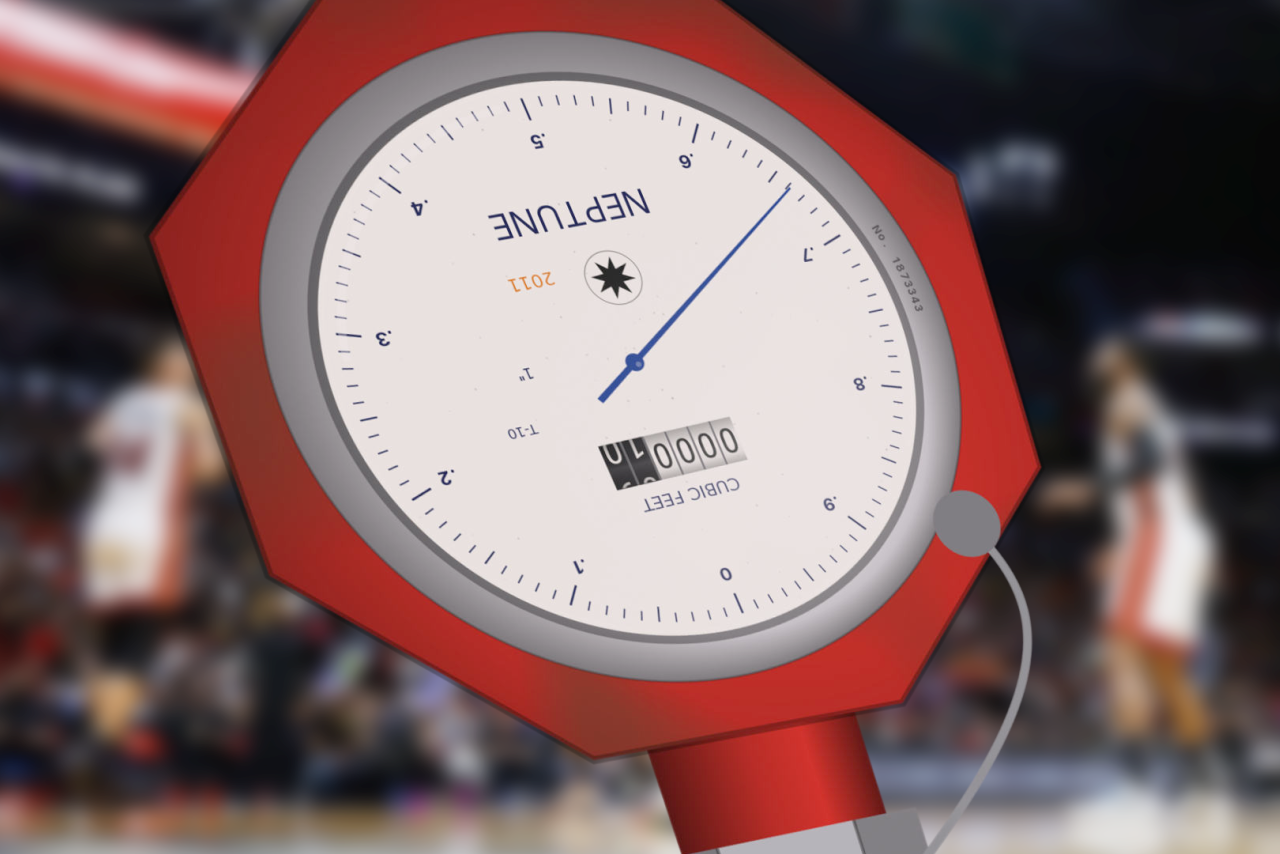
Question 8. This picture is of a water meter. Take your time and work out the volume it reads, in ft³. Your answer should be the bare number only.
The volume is 9.66
